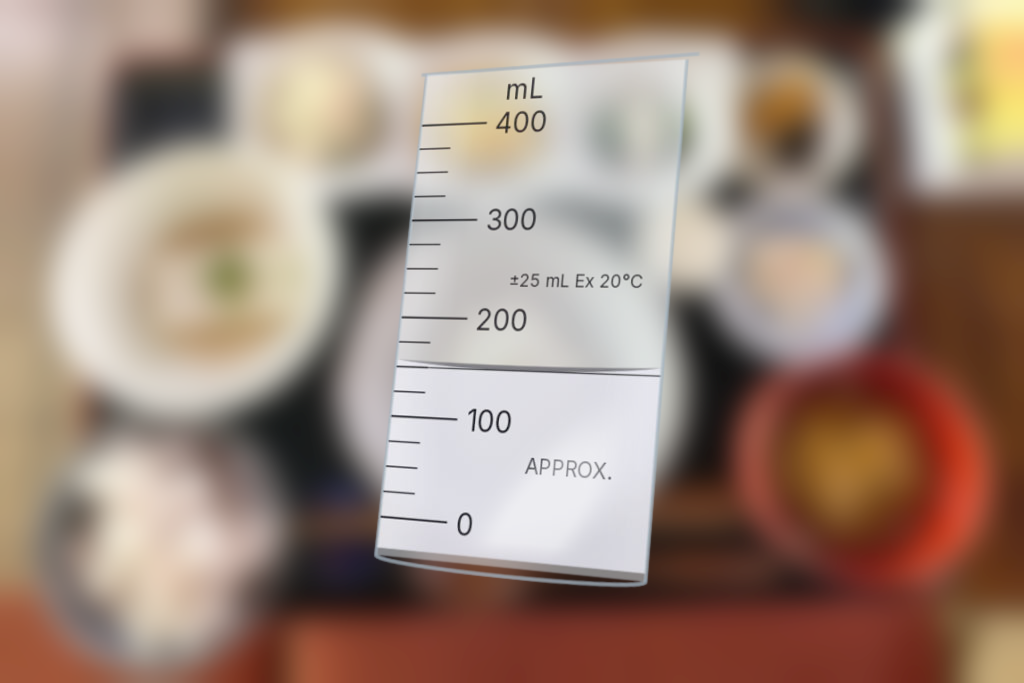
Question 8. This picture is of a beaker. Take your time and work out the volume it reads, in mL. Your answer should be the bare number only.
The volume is 150
